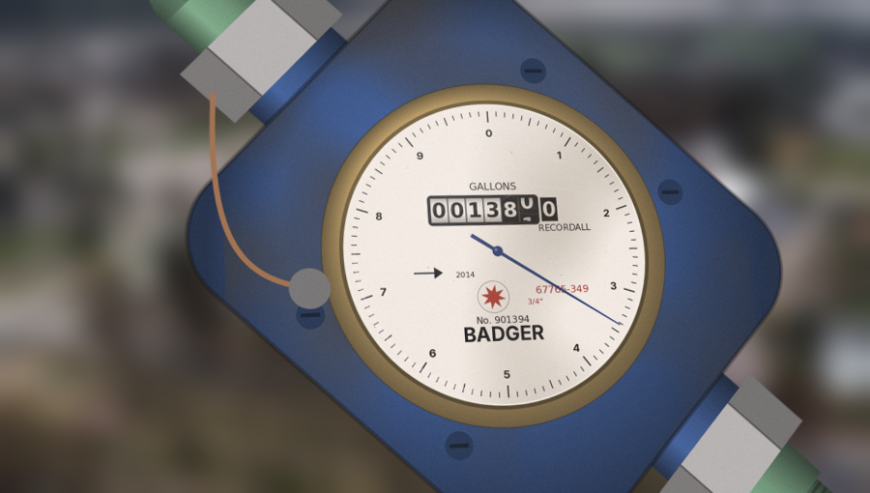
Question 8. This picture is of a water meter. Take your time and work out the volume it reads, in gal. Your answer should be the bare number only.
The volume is 13803.4
